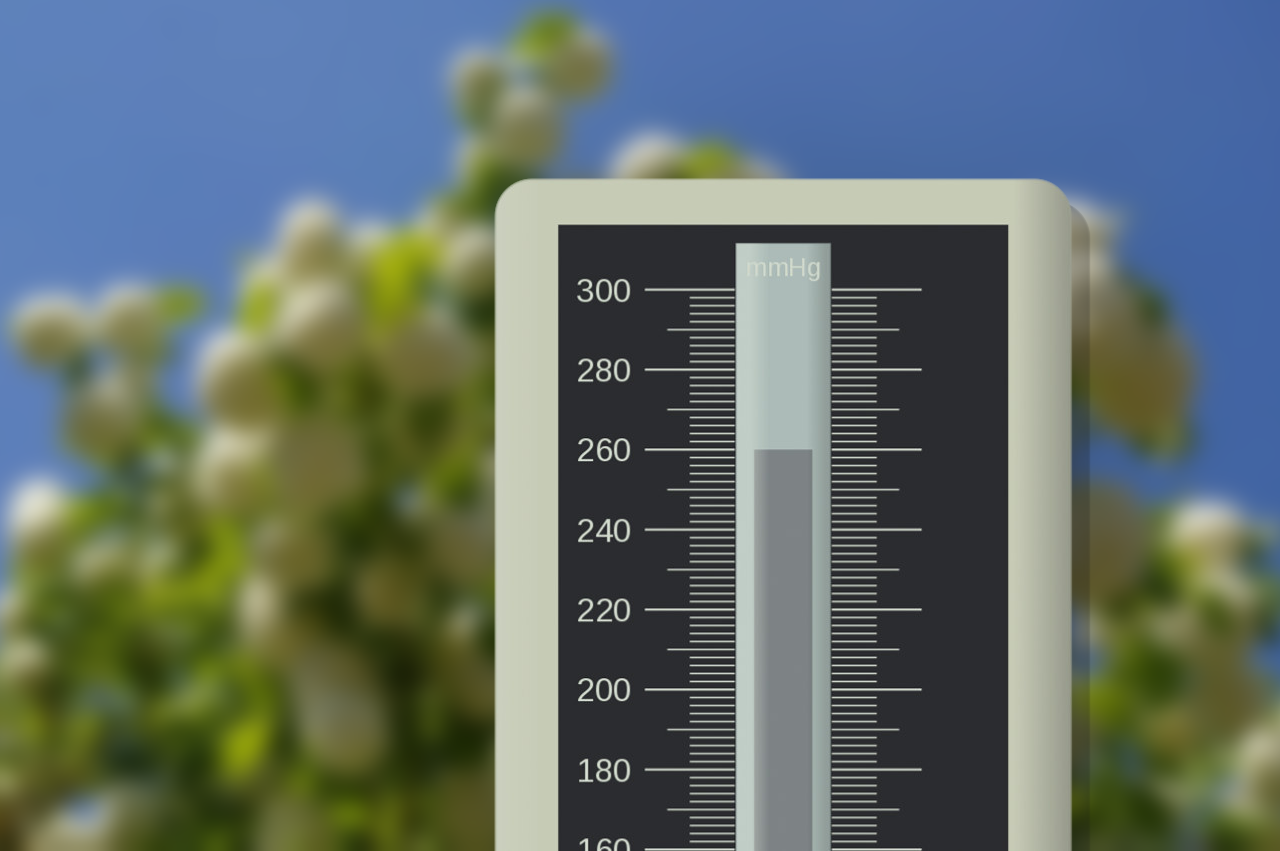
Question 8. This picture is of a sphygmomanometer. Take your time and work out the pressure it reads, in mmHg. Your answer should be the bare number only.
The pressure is 260
